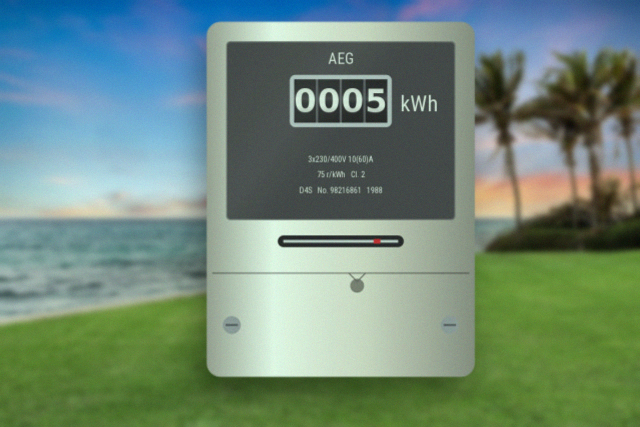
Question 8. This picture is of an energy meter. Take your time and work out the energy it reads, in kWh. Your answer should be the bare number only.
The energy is 5
